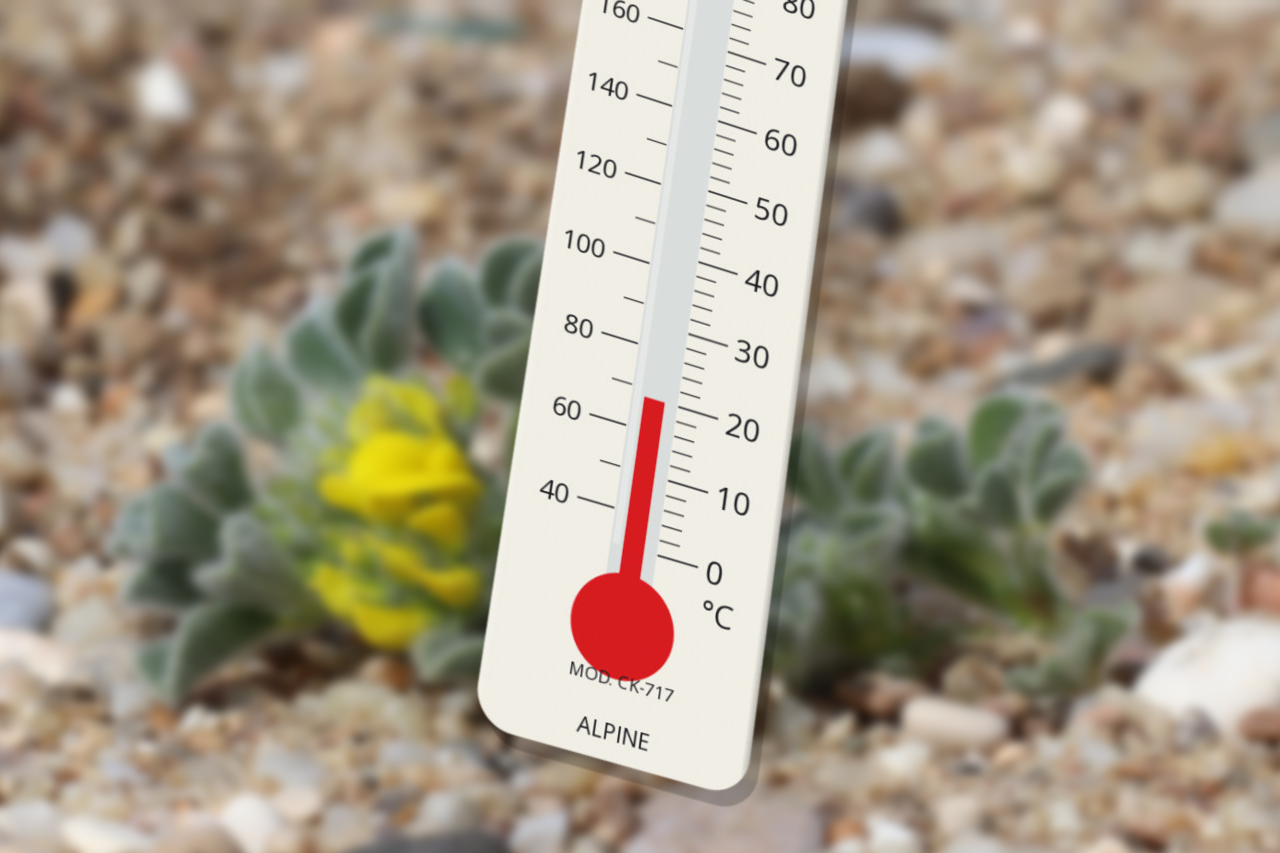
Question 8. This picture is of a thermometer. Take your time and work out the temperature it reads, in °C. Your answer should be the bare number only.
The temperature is 20
